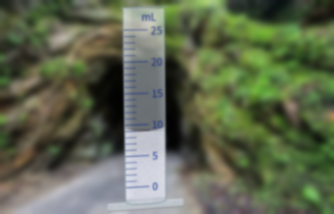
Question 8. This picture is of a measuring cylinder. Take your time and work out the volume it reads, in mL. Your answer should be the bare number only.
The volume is 9
